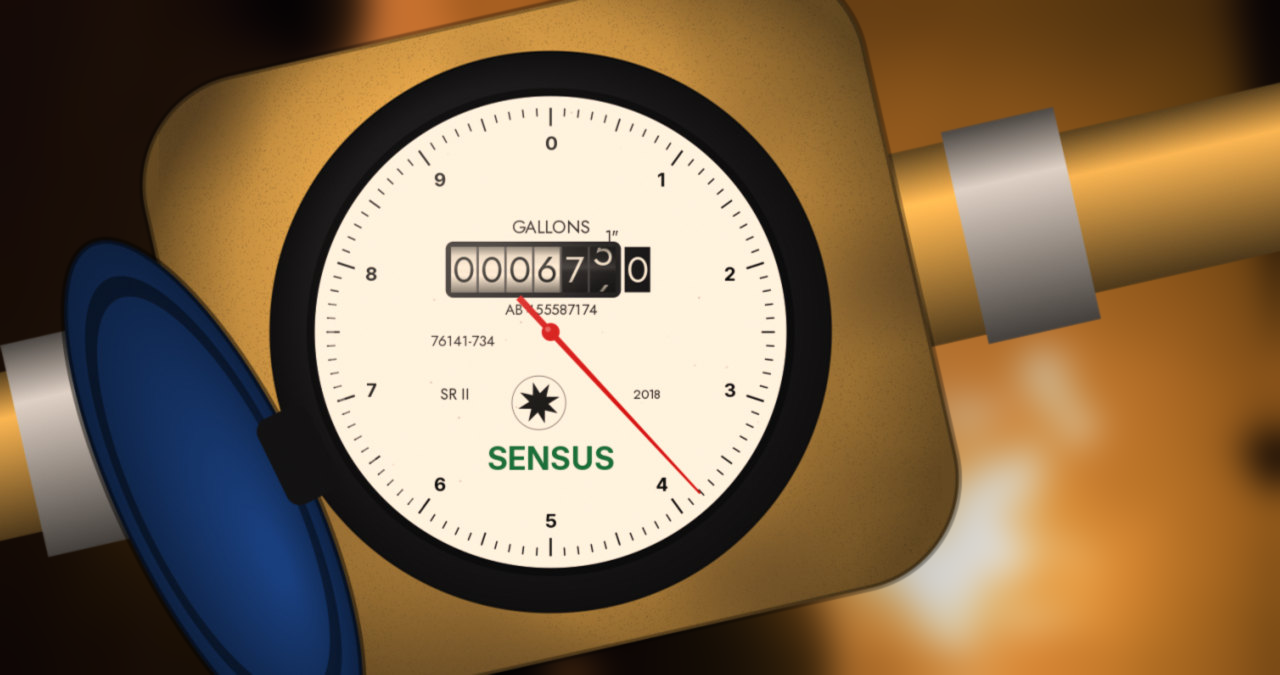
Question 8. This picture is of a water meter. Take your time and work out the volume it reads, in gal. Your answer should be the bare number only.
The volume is 6753.8
